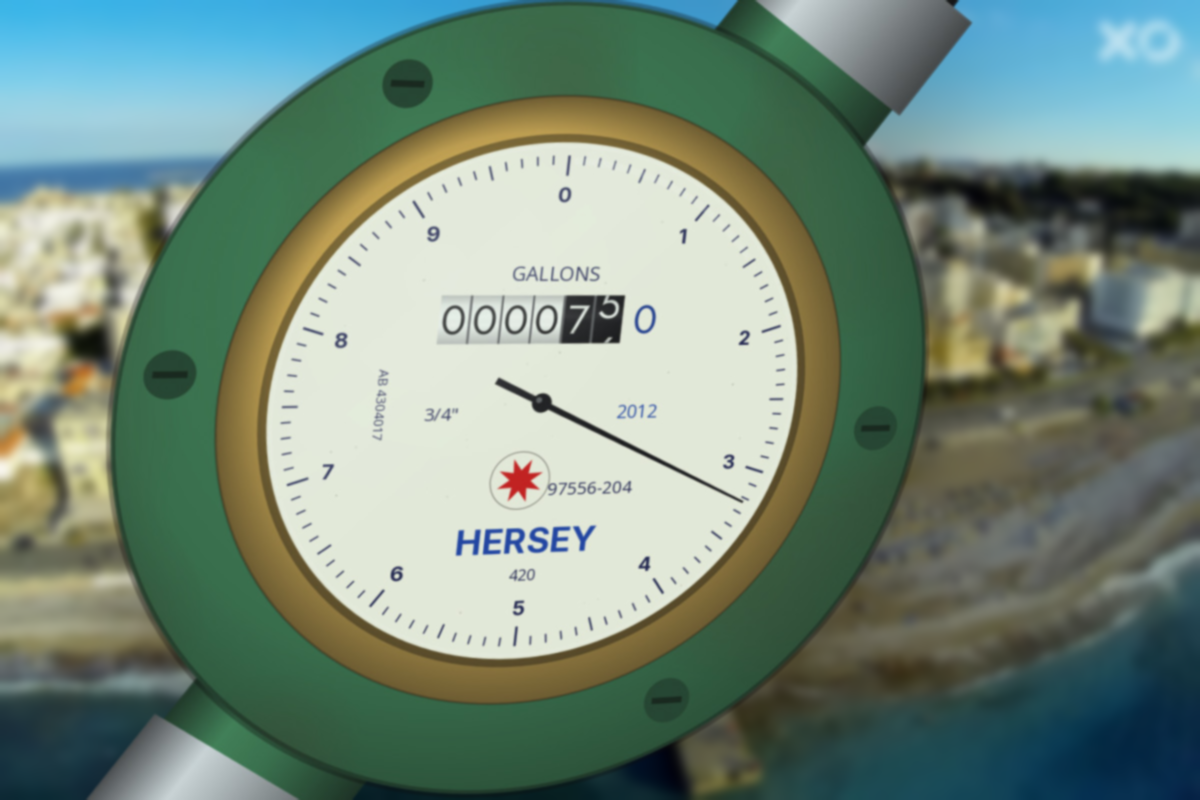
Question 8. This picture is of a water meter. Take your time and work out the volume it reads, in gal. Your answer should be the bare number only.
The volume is 753.2
